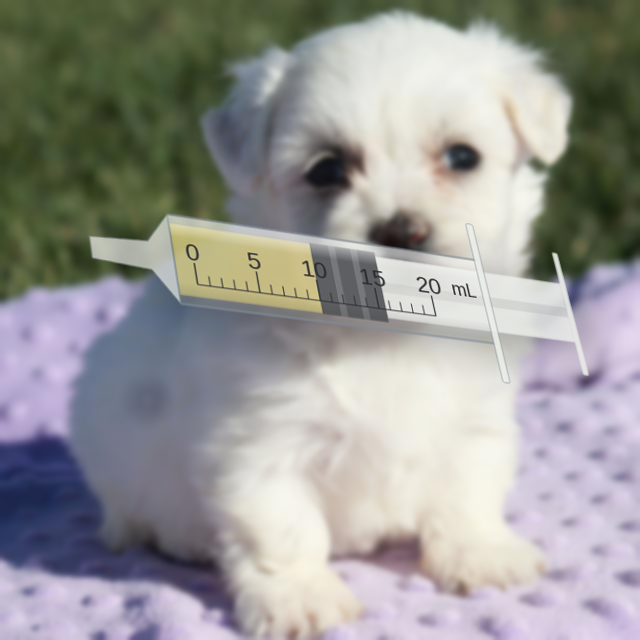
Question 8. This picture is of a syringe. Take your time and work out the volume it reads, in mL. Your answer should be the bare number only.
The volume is 10
